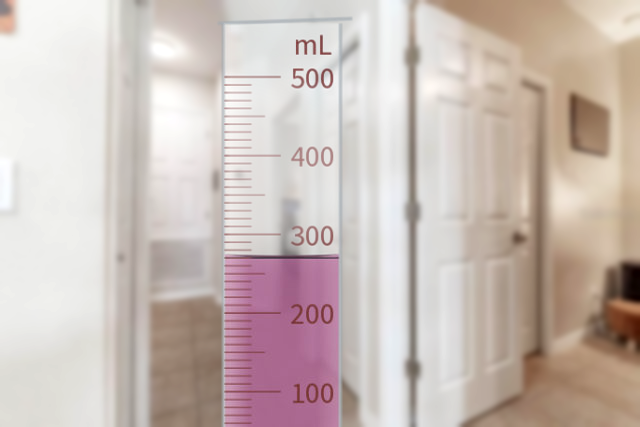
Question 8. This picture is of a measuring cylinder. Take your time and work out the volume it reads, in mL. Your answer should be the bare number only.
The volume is 270
